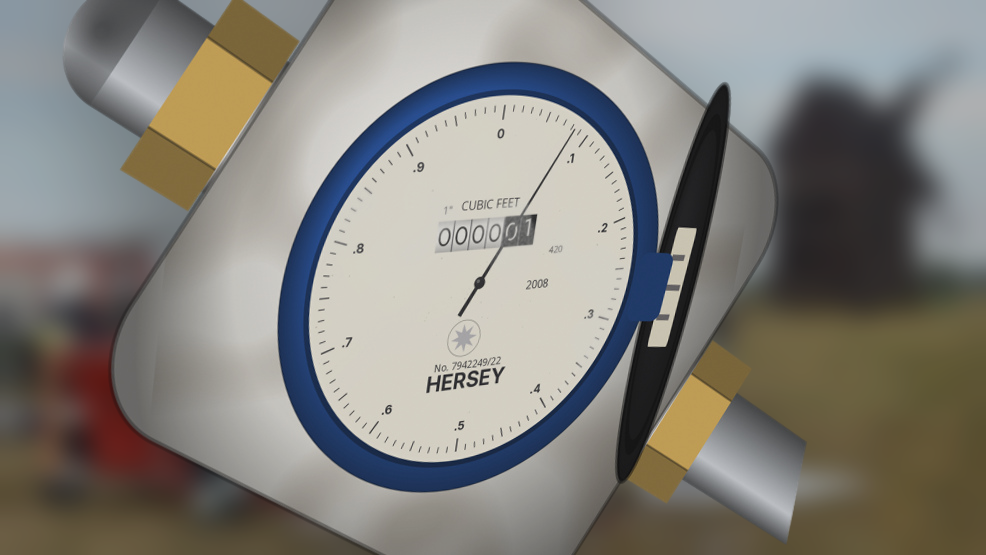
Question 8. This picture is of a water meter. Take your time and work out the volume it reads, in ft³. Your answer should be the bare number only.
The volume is 1.08
